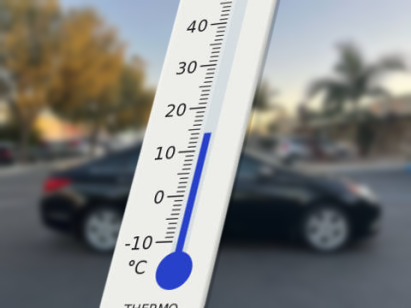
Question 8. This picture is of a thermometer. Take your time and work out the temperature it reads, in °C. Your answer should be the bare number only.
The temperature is 14
